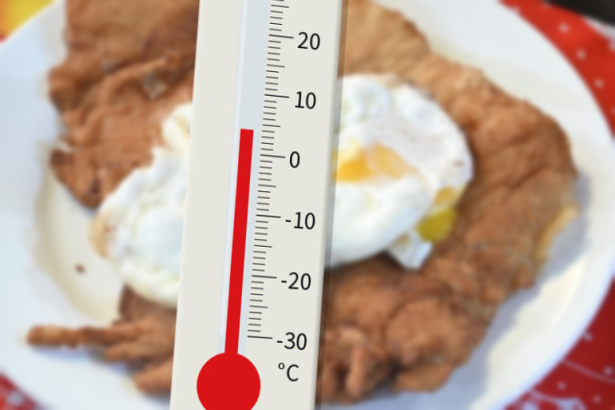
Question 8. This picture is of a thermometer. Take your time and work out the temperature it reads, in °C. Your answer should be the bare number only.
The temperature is 4
